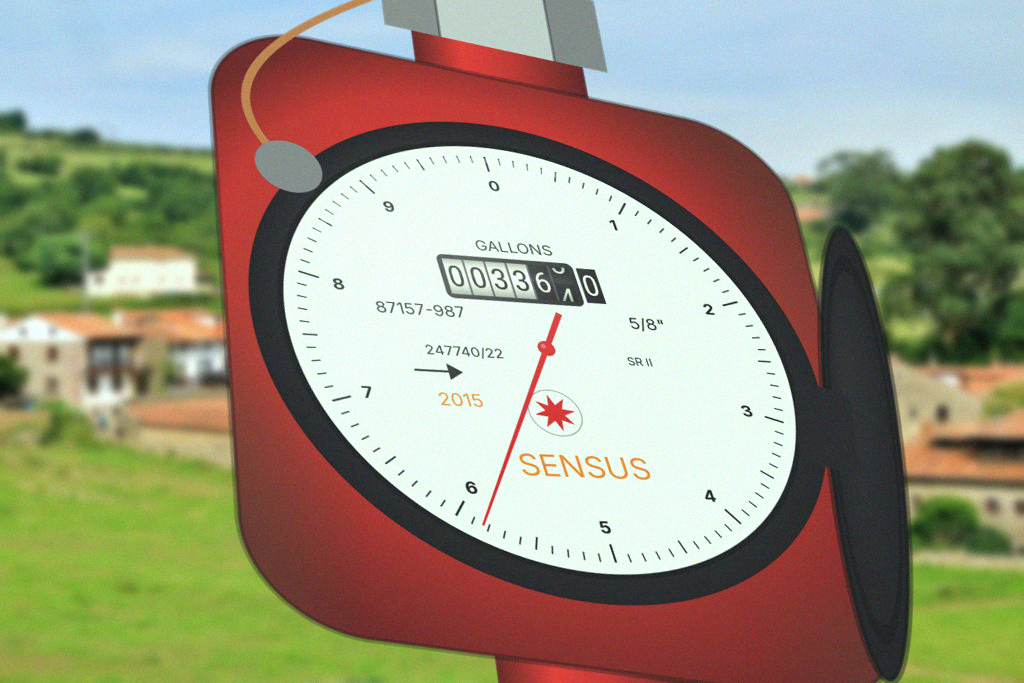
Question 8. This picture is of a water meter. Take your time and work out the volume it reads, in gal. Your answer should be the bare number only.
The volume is 33635.8
